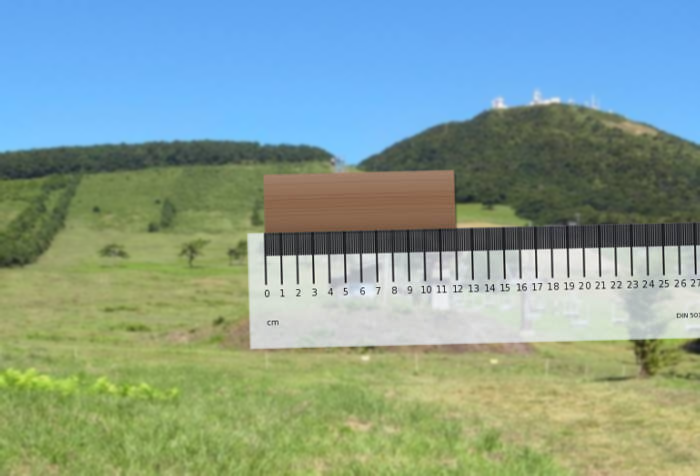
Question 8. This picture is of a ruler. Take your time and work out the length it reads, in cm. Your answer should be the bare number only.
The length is 12
